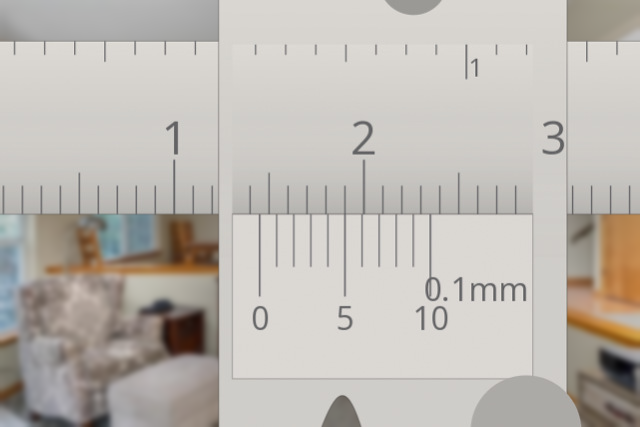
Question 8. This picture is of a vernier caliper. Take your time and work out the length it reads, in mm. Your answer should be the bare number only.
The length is 14.5
